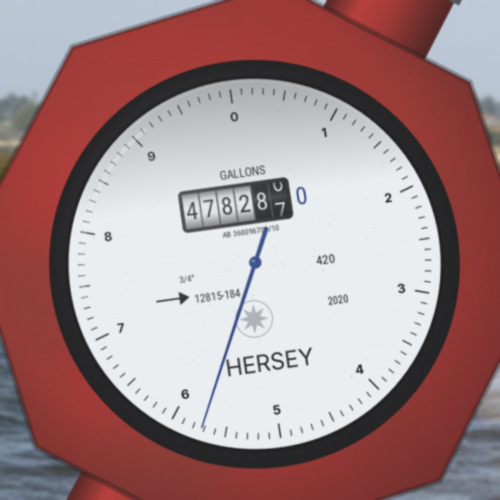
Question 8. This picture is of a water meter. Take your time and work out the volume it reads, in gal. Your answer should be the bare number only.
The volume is 4782865.7
